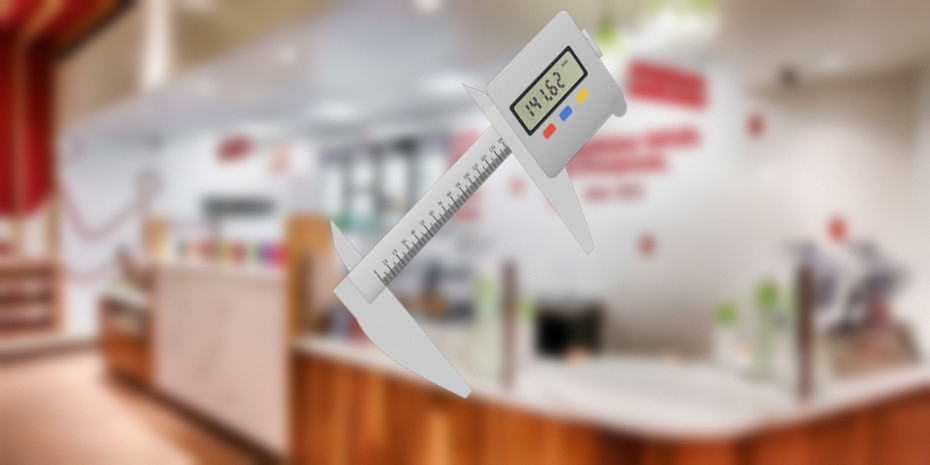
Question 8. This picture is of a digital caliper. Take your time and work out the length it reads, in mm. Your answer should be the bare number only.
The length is 141.62
